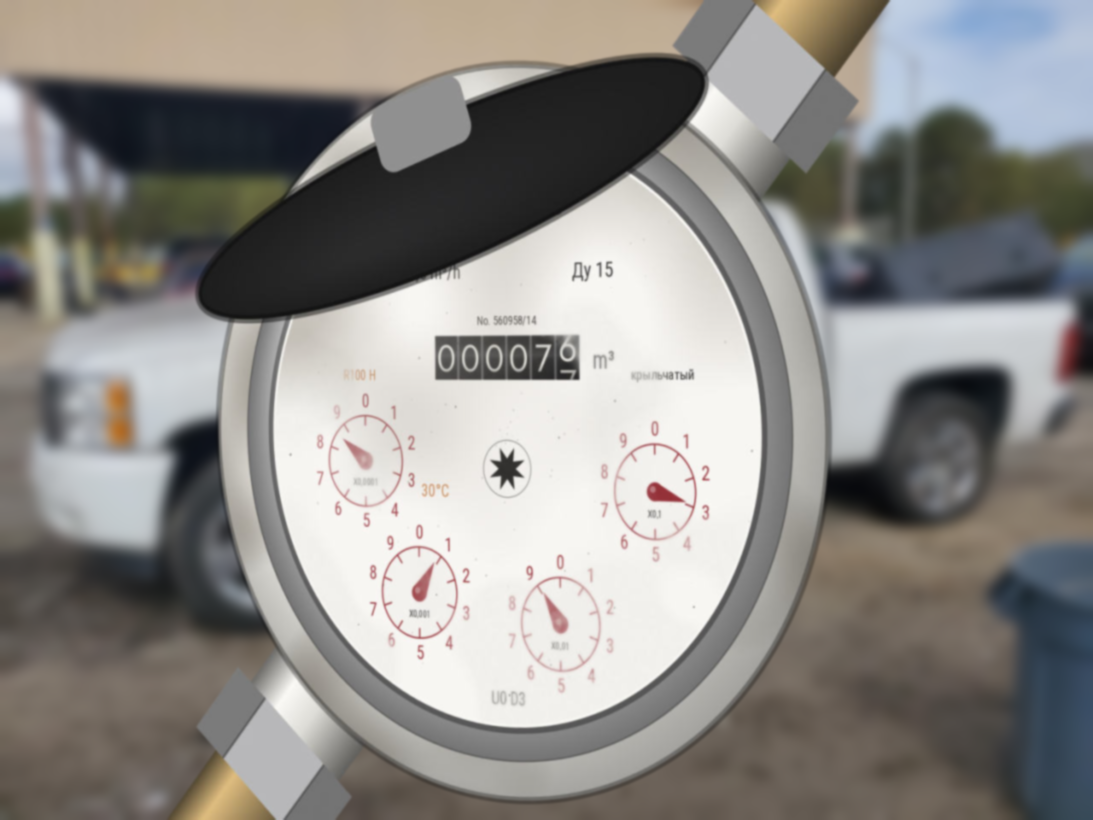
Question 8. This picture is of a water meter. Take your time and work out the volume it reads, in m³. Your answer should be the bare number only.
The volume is 76.2908
